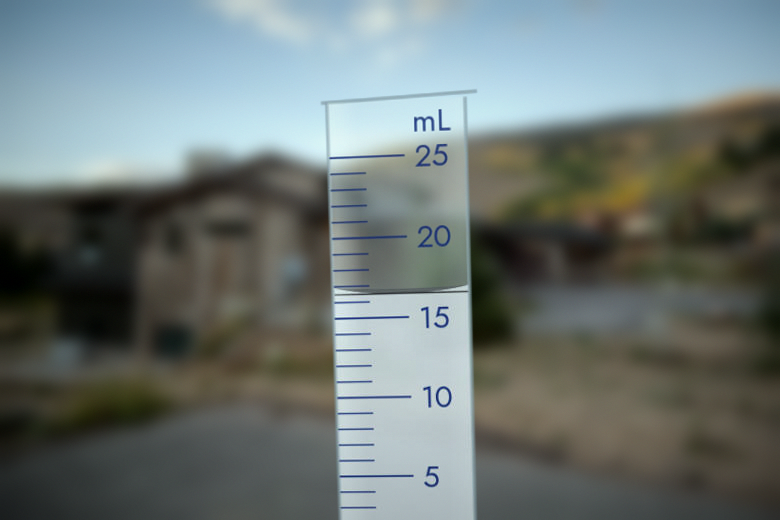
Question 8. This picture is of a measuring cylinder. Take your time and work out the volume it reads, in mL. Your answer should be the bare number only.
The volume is 16.5
